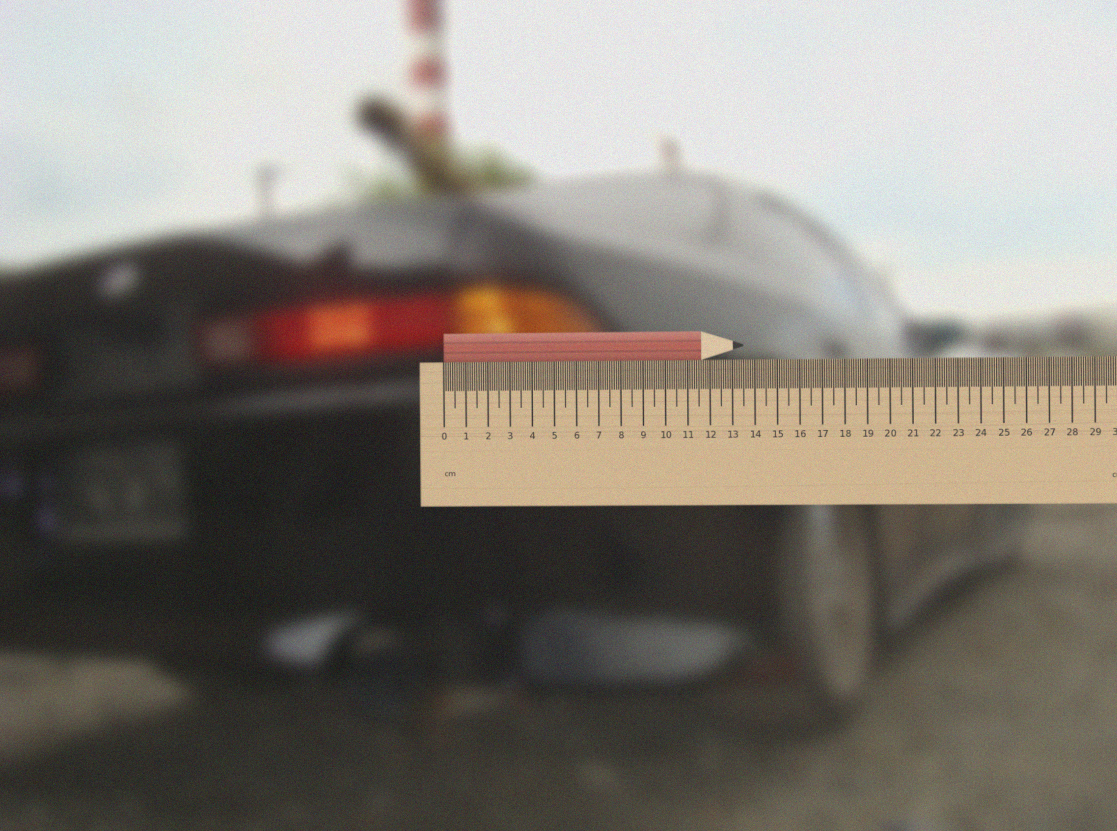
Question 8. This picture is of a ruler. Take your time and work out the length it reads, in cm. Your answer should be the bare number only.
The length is 13.5
